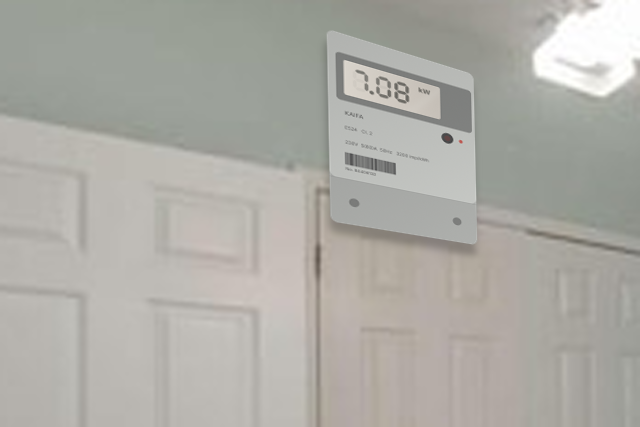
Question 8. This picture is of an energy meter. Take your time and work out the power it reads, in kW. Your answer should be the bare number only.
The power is 7.08
